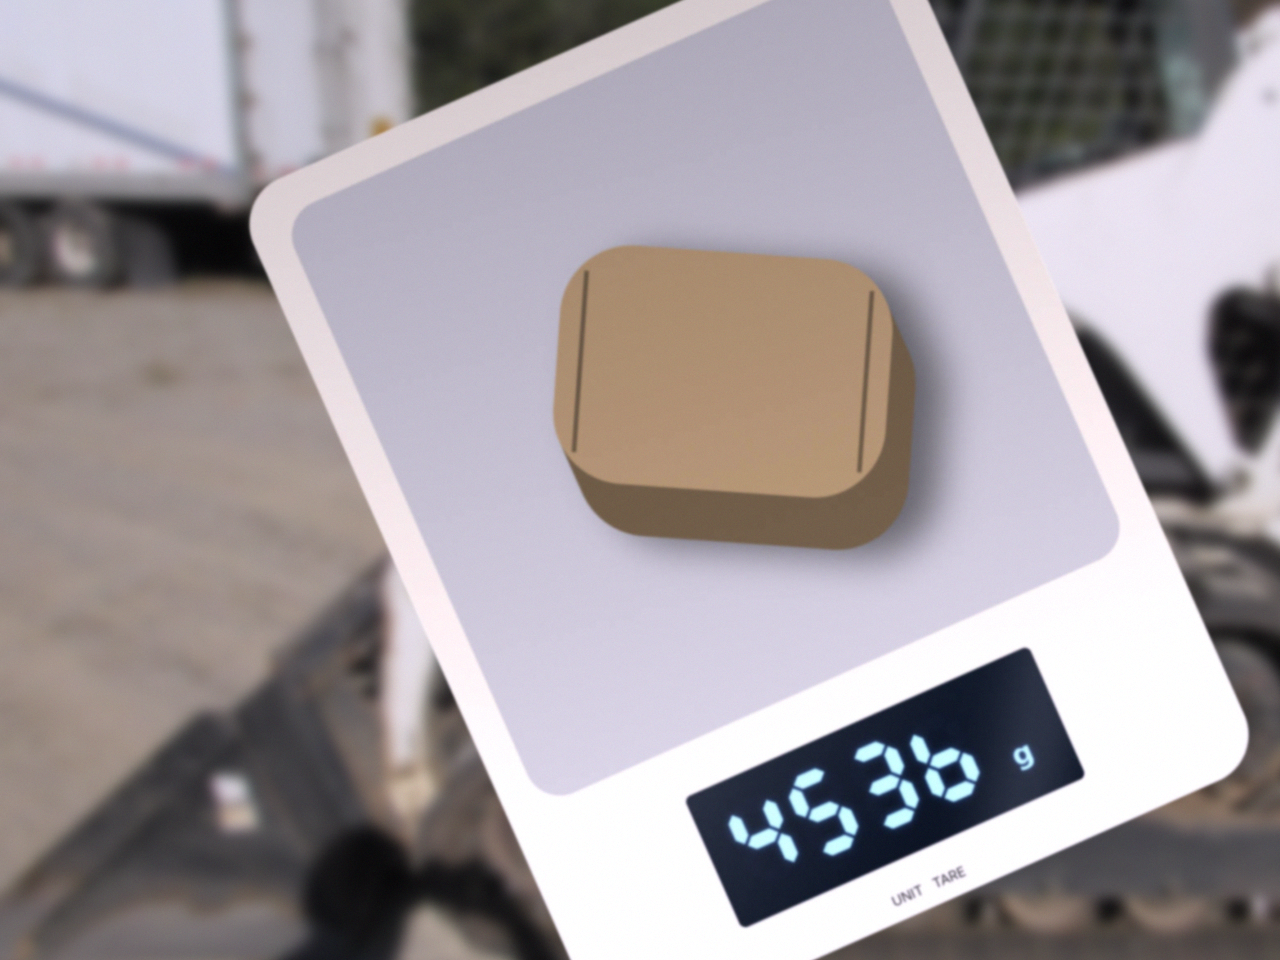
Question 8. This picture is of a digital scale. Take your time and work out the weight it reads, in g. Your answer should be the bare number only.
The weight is 4536
